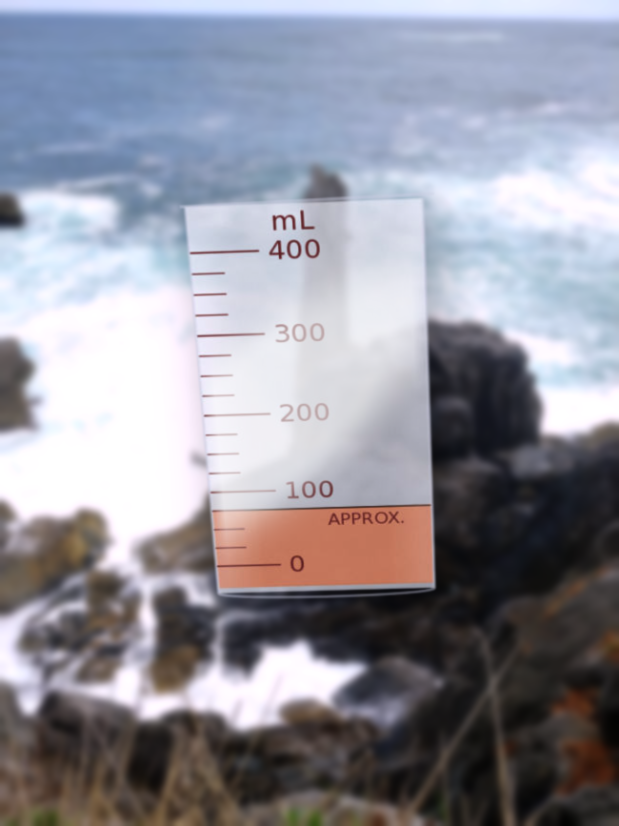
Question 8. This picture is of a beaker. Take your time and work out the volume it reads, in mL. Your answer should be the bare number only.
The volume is 75
